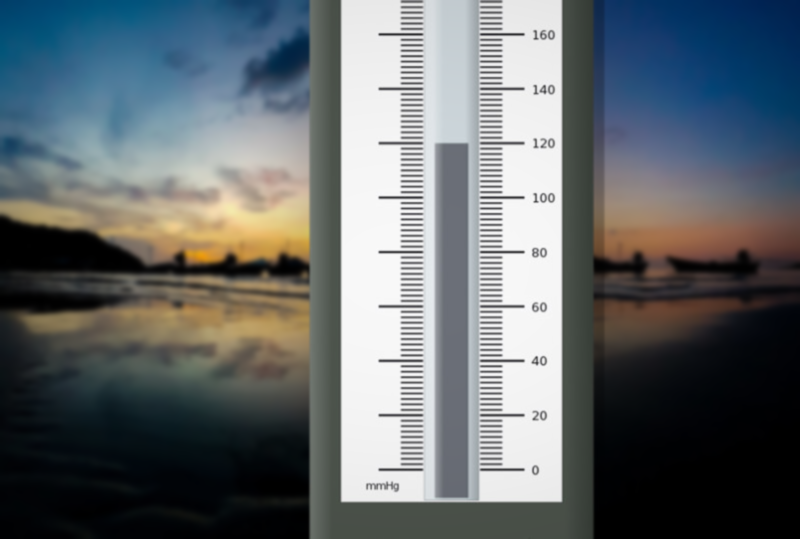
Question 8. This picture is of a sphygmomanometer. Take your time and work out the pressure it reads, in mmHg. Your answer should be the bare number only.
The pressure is 120
